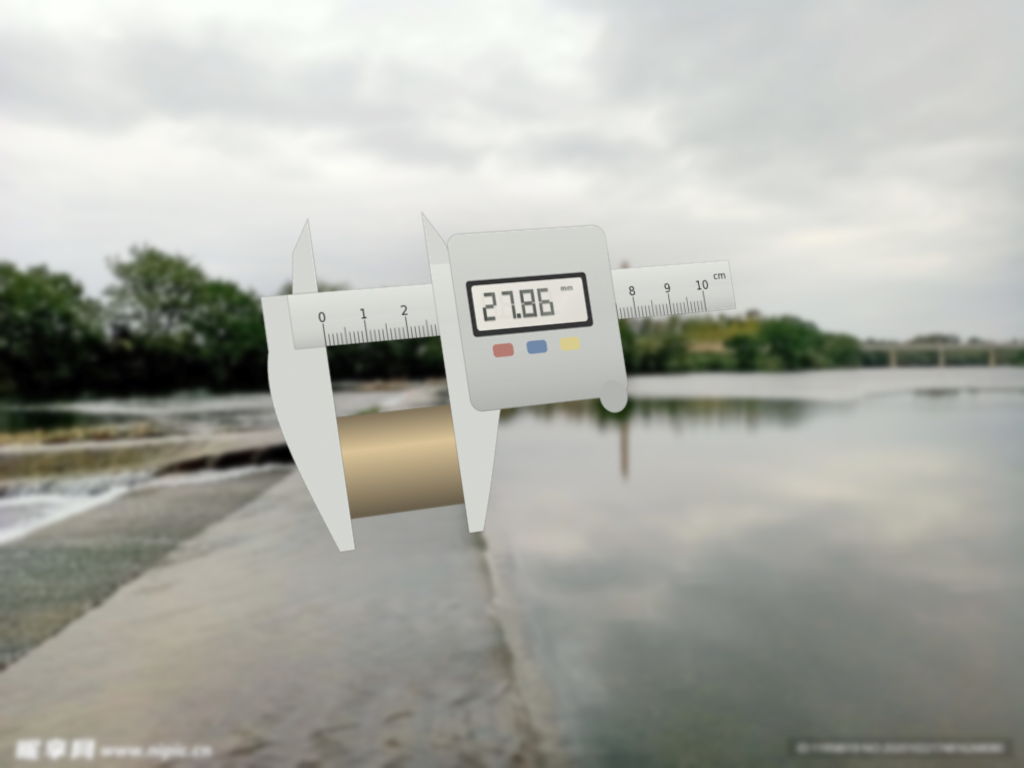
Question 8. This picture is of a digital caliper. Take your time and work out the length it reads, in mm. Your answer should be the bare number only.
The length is 27.86
